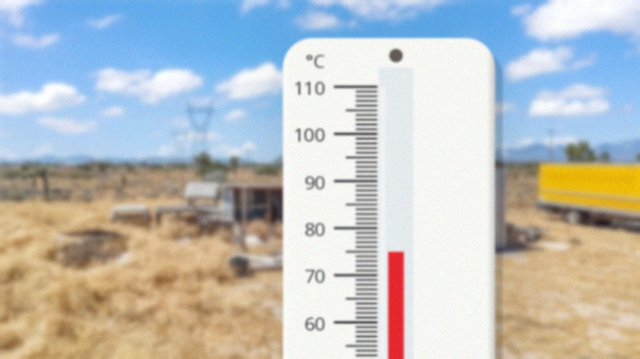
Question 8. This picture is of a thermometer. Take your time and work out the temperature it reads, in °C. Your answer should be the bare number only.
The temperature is 75
